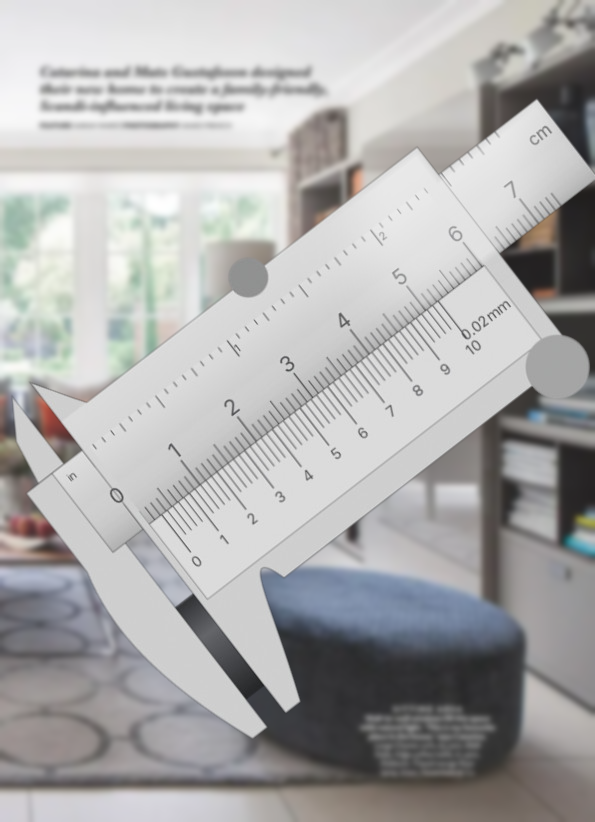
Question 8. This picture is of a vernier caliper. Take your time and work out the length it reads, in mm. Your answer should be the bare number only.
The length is 3.2
